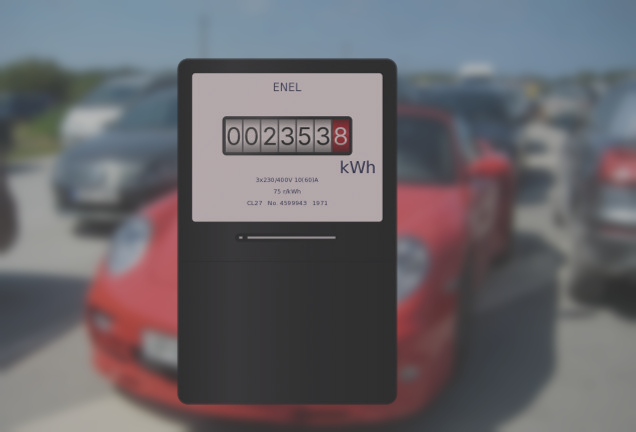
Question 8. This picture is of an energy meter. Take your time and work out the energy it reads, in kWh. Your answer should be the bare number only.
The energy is 2353.8
